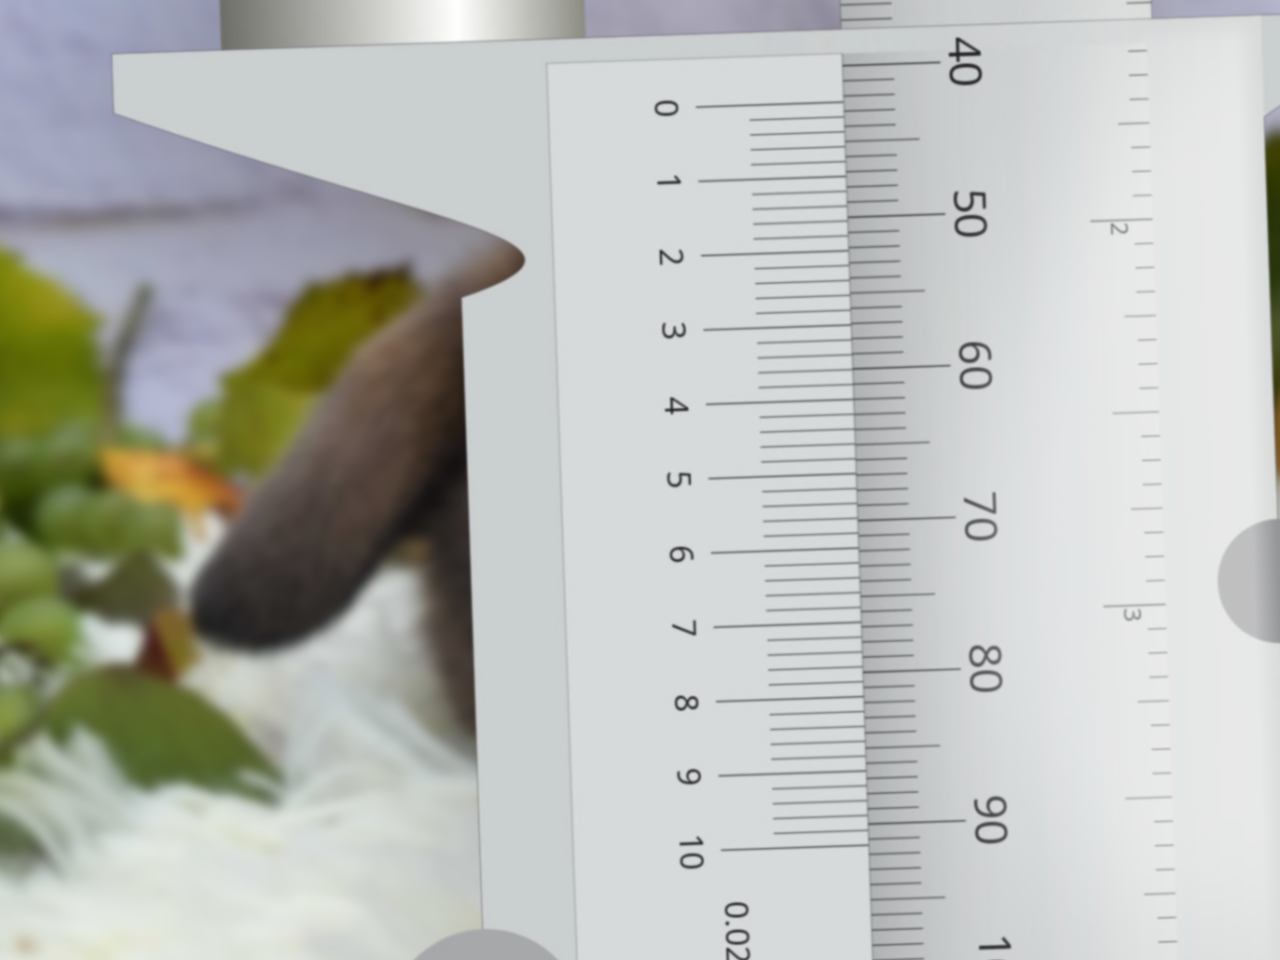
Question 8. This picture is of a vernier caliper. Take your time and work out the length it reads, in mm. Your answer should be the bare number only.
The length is 42.4
